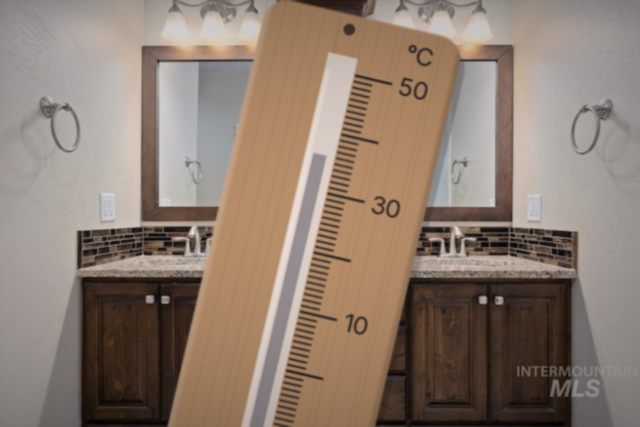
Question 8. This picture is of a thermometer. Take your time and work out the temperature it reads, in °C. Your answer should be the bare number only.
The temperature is 36
